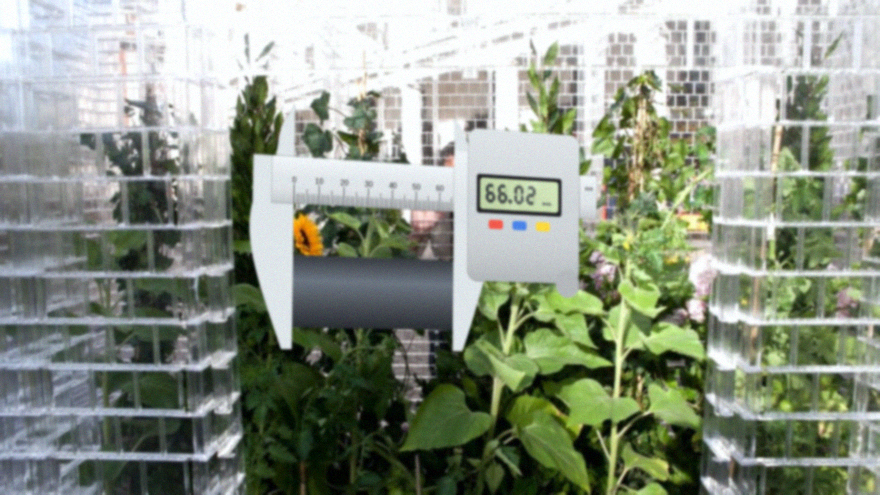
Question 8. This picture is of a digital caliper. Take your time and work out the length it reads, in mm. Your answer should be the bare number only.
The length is 66.02
